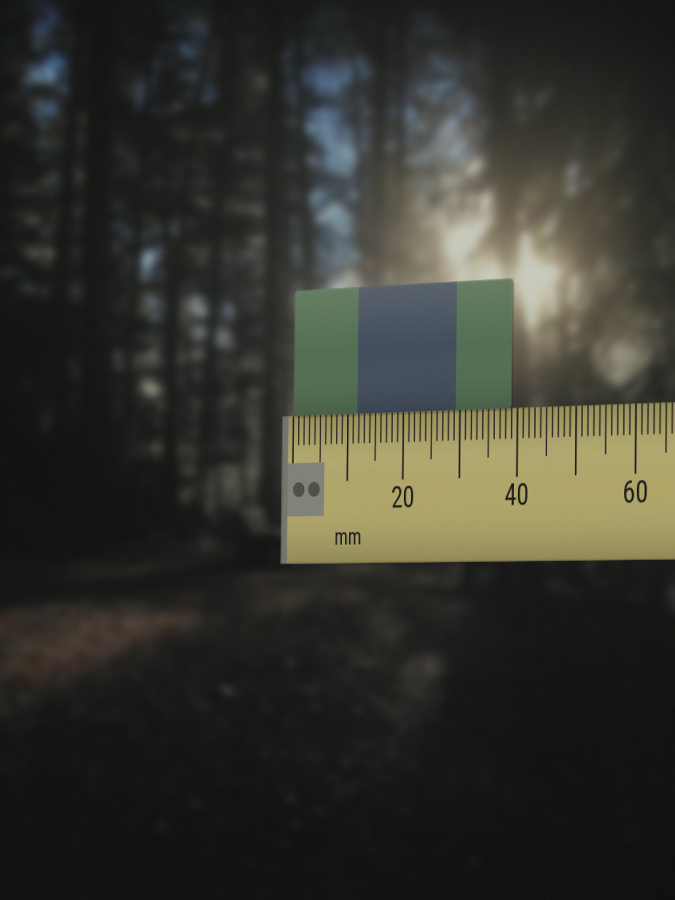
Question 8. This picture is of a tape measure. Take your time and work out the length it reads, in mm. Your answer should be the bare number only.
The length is 39
